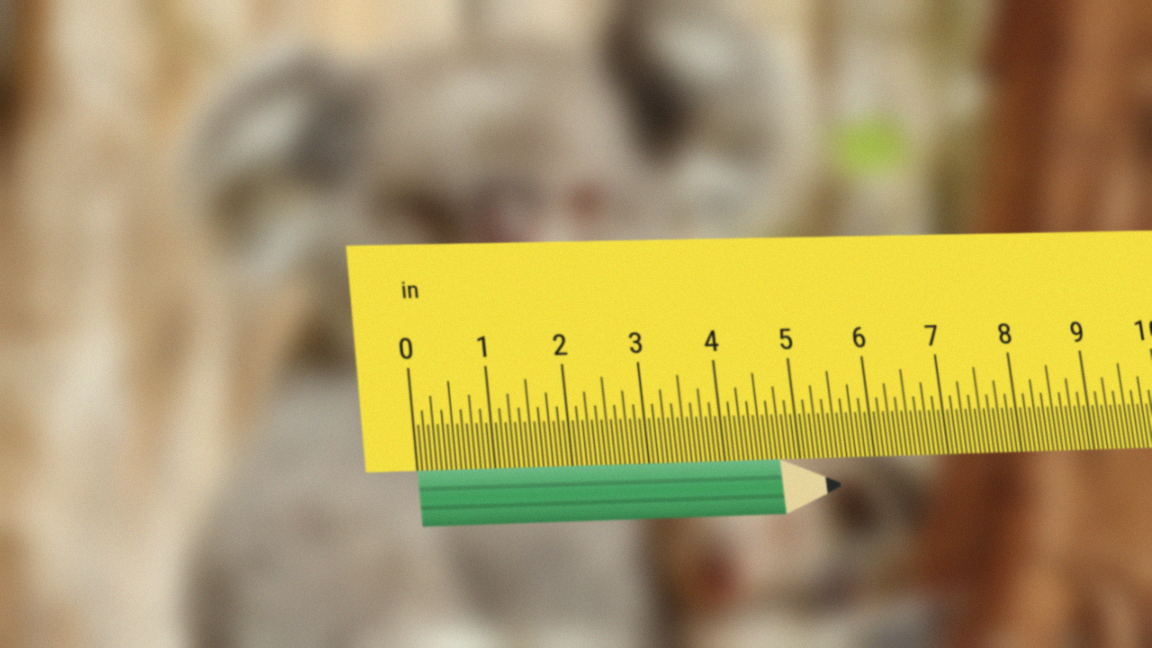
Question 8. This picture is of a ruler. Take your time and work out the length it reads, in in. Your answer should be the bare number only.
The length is 5.5
